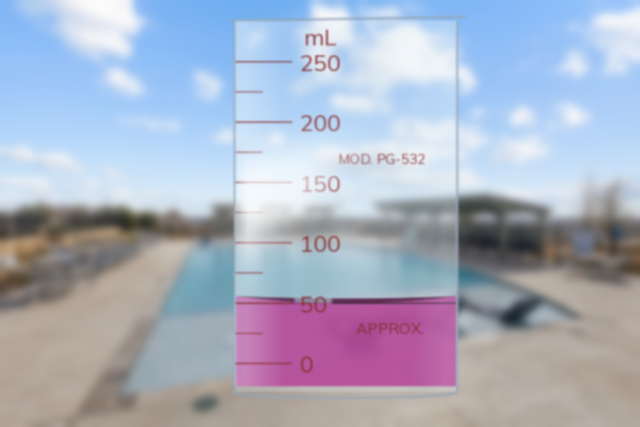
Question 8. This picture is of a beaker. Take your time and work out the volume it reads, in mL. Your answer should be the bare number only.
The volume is 50
